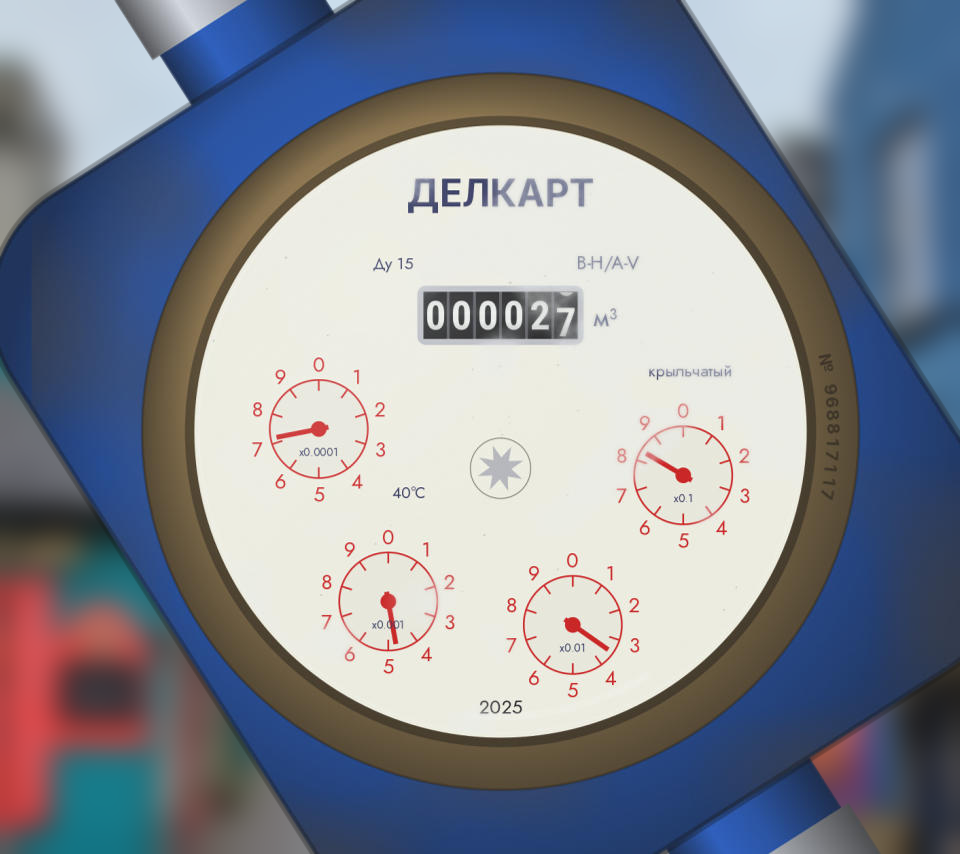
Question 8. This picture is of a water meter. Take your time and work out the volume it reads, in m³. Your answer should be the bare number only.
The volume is 26.8347
